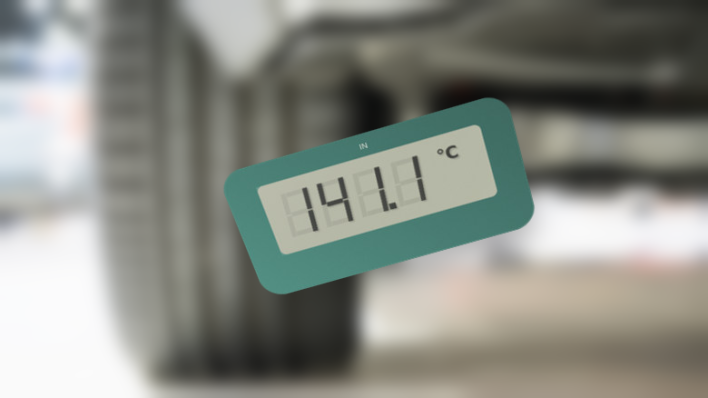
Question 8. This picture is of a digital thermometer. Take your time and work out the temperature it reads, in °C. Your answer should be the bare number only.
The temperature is 141.1
